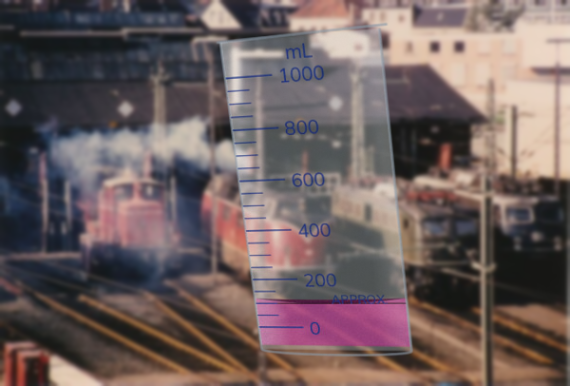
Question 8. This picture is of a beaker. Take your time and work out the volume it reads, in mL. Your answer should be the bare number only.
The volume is 100
